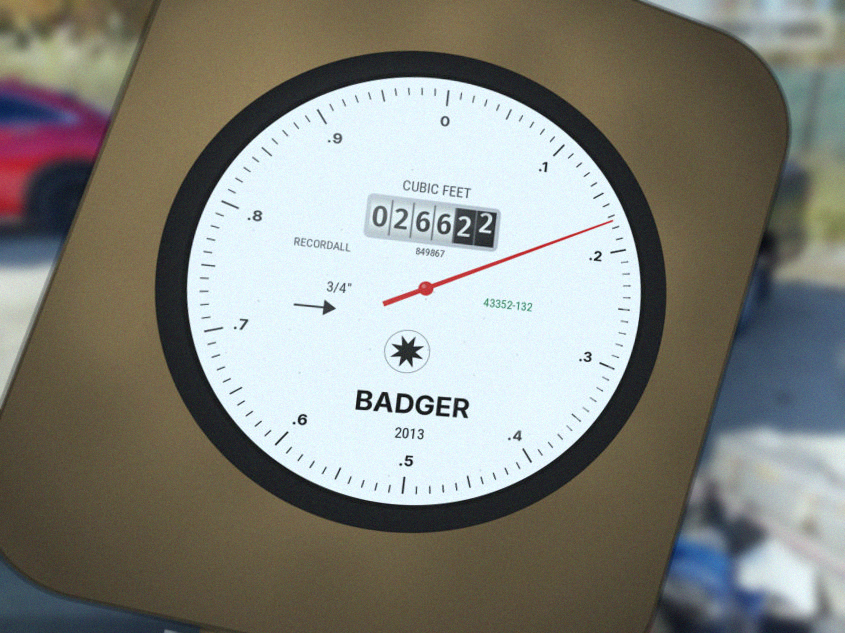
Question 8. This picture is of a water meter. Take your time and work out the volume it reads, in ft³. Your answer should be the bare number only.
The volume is 26622.17
